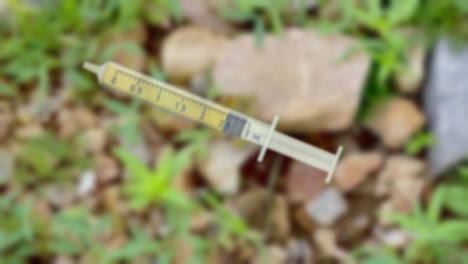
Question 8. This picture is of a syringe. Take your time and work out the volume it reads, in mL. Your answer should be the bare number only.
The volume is 2.5
